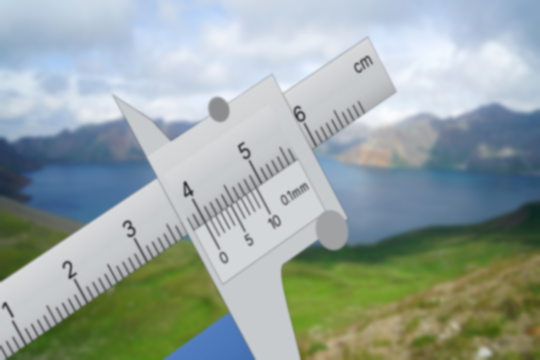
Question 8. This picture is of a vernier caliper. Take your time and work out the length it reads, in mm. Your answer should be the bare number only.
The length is 40.0
